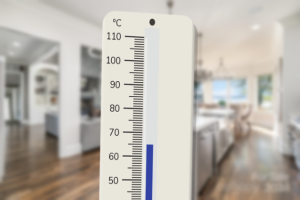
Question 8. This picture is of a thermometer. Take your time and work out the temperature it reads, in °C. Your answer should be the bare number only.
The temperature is 65
